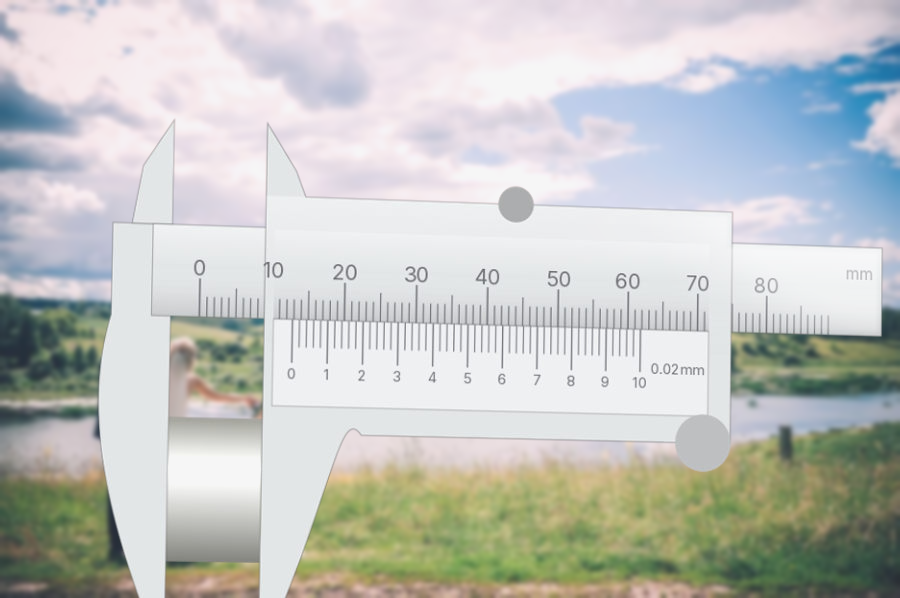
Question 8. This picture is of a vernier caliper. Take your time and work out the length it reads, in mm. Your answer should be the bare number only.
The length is 12.8
